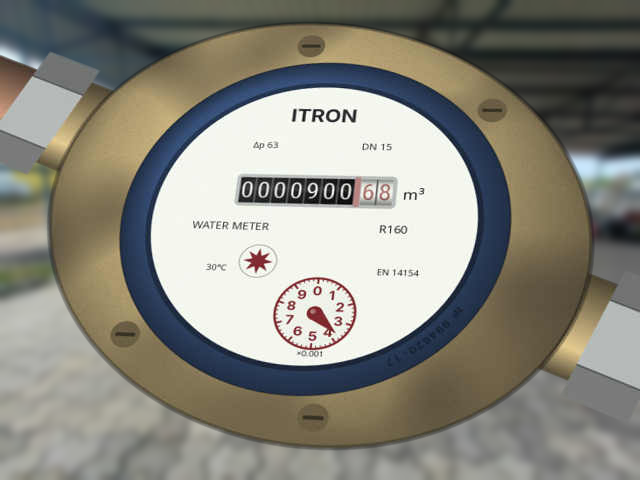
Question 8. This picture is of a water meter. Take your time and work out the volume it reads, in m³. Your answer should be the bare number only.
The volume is 900.683
